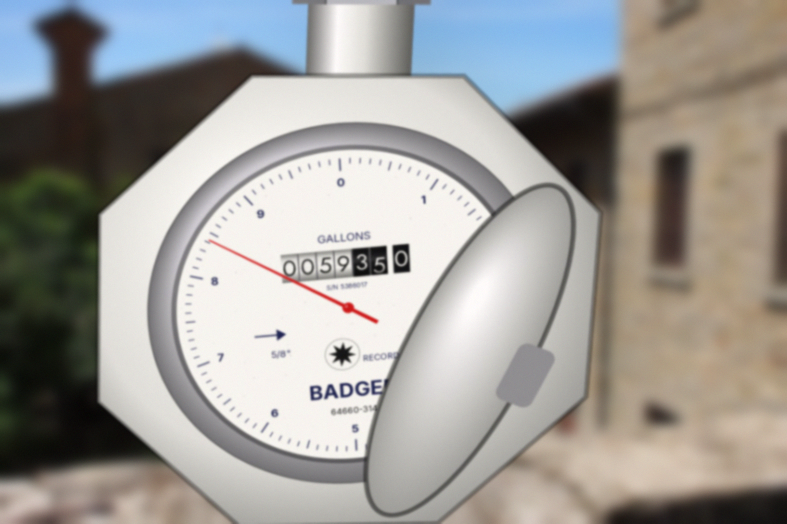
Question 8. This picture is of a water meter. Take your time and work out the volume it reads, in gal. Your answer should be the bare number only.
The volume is 59348.4
